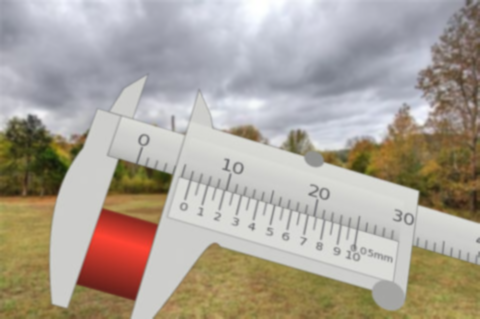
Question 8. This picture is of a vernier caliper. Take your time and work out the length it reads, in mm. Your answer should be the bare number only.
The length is 6.0
